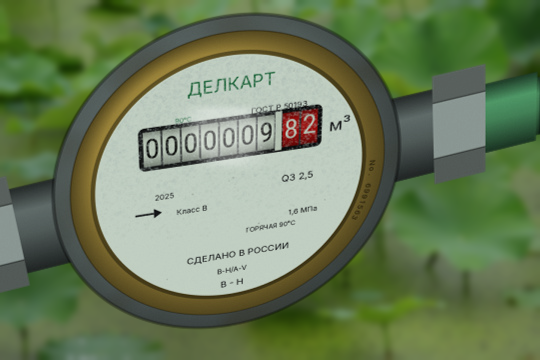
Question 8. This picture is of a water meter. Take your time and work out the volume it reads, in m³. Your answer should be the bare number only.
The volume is 9.82
